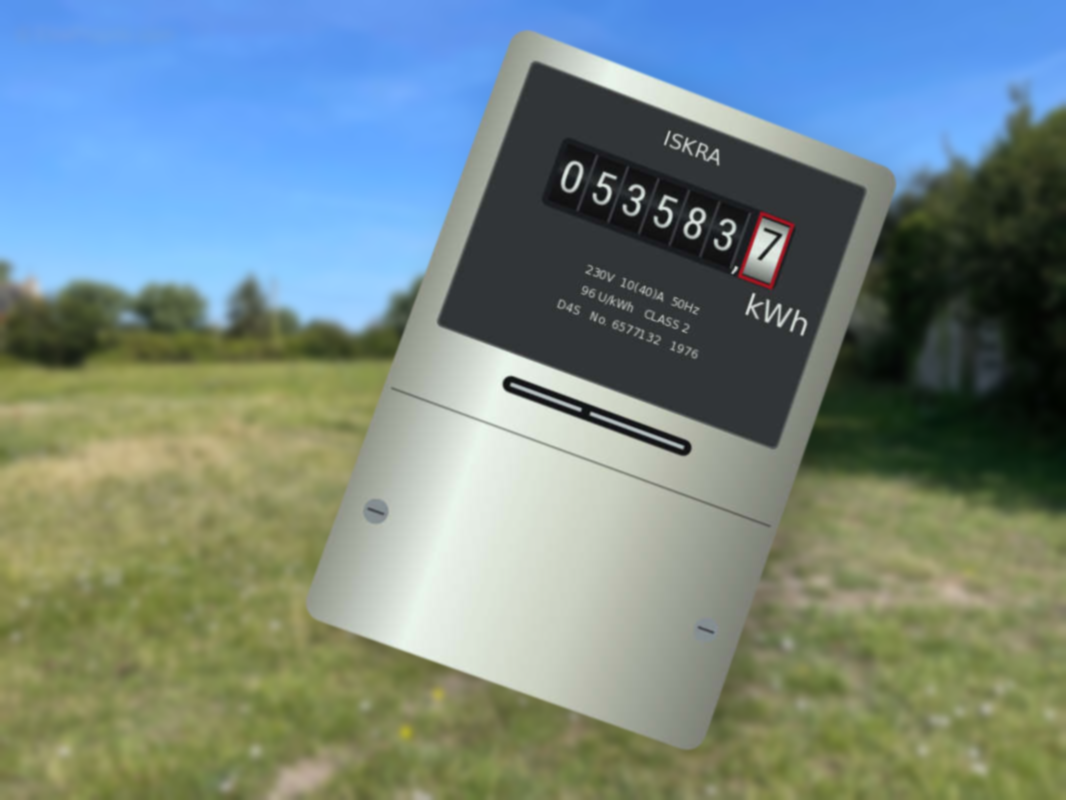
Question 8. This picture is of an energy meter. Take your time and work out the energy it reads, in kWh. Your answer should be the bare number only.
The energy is 53583.7
